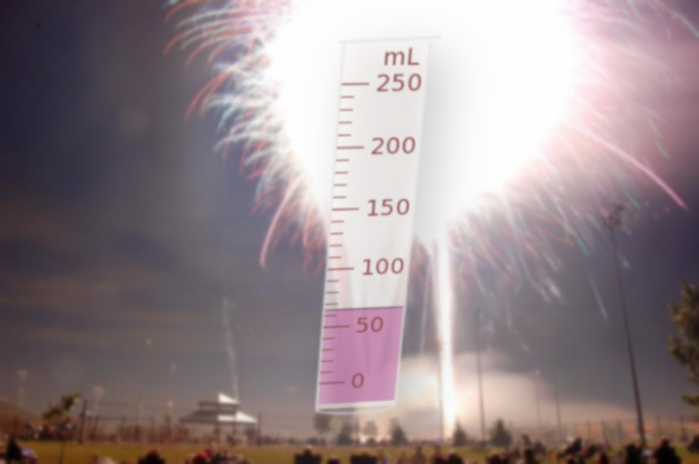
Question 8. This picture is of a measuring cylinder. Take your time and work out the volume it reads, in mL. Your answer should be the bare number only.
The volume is 65
